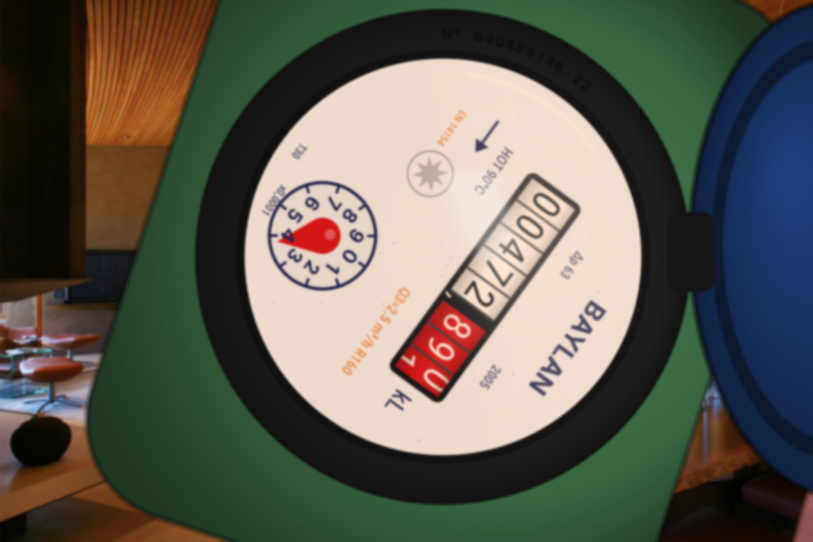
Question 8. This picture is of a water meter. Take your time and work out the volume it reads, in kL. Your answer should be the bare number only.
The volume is 472.8903
